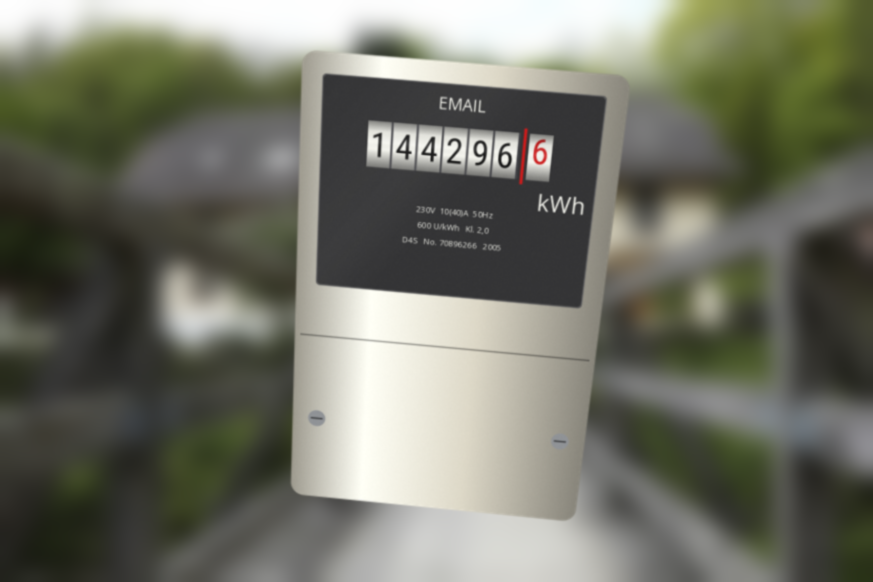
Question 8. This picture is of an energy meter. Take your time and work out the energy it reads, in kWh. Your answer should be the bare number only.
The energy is 144296.6
